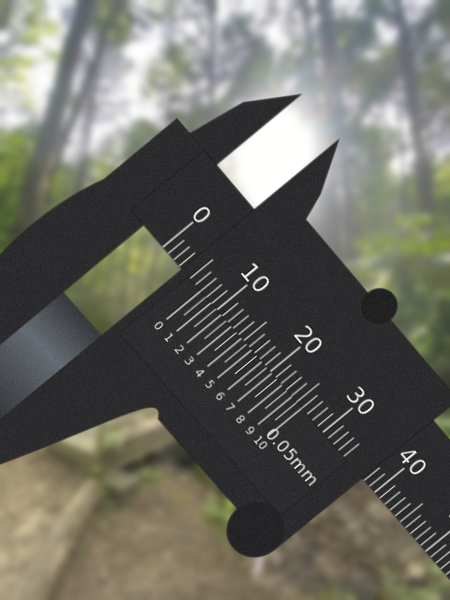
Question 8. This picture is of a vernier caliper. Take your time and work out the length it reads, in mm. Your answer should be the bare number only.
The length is 7.0
